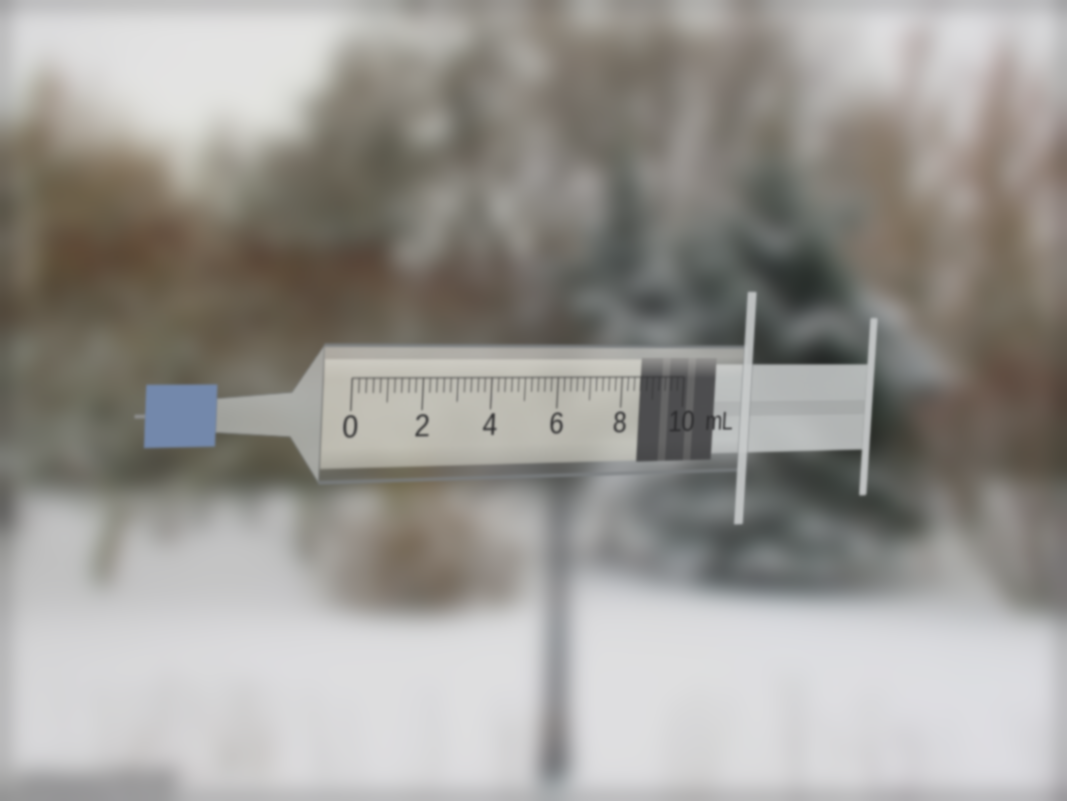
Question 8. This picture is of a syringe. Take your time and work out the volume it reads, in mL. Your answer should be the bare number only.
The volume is 8.6
